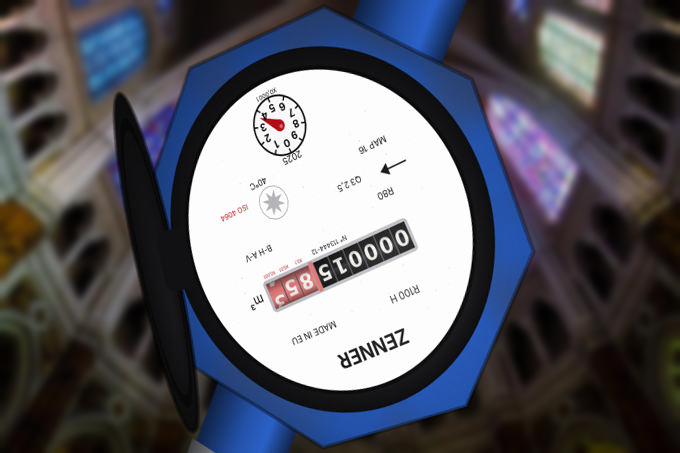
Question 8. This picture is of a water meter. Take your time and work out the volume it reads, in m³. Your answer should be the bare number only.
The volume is 15.8533
